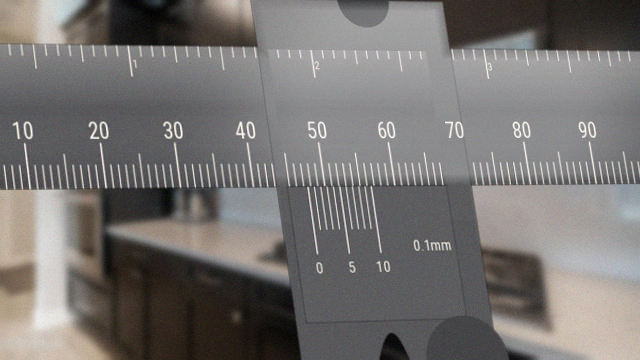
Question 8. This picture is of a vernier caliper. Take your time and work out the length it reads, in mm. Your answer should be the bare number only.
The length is 47.6
